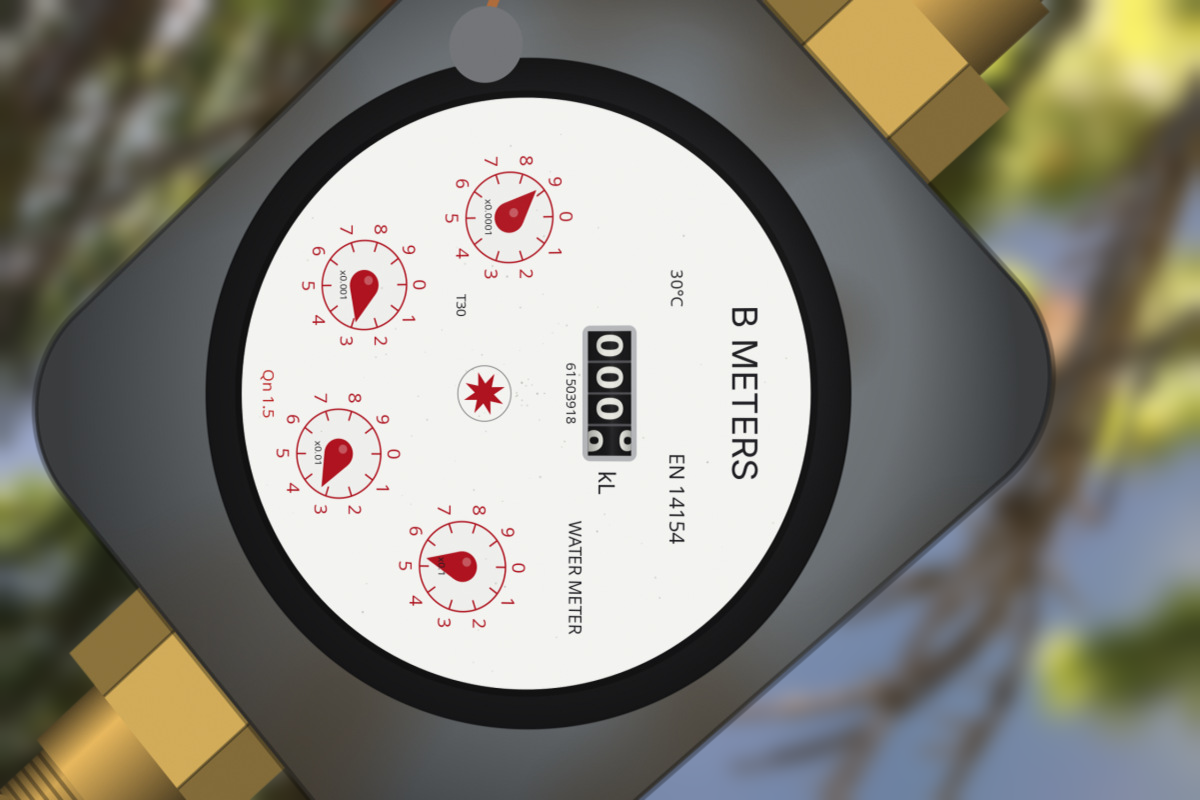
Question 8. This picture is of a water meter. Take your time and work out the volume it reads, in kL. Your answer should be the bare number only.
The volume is 8.5328
